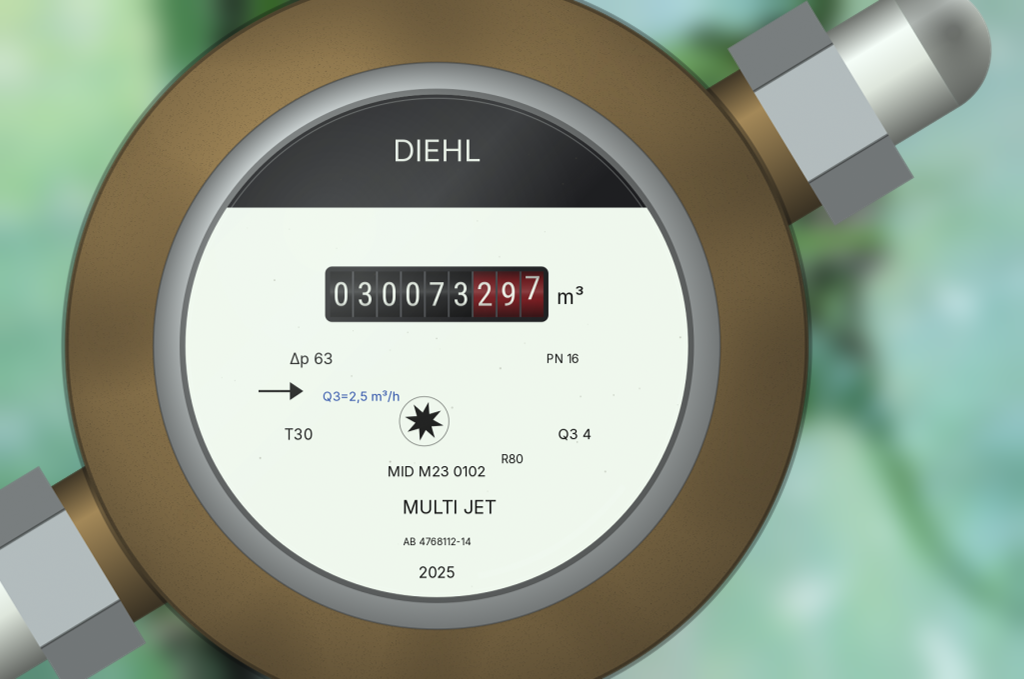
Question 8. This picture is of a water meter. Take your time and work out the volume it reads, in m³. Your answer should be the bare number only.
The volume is 30073.297
